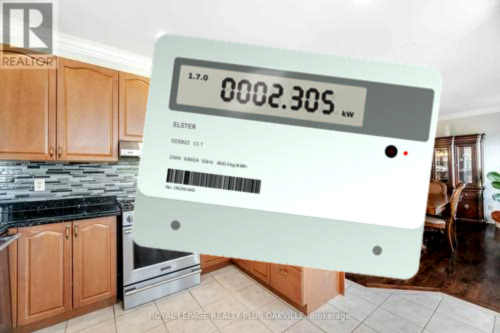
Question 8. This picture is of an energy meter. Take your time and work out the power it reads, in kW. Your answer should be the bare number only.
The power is 2.305
